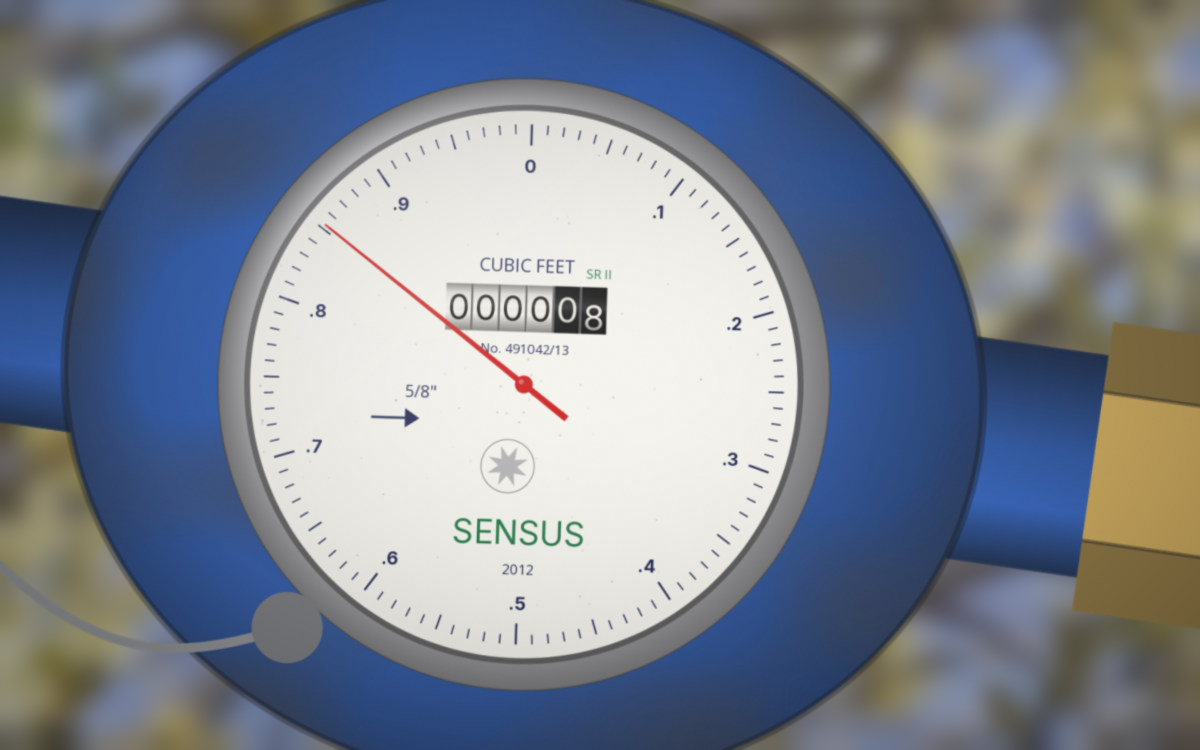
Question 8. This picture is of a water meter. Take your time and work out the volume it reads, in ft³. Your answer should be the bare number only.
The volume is 7.85
